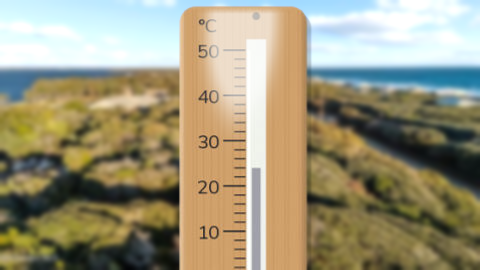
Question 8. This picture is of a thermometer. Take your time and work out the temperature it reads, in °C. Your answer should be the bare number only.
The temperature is 24
